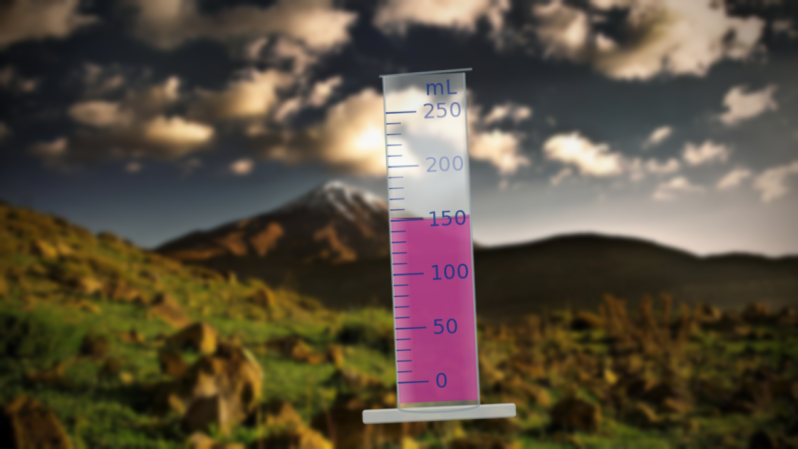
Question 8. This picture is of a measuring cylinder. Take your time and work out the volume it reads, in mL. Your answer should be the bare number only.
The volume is 150
